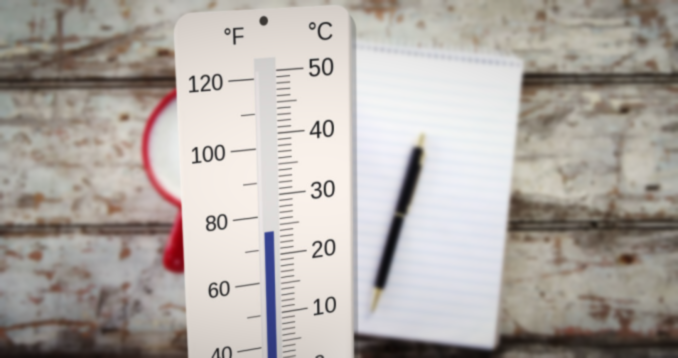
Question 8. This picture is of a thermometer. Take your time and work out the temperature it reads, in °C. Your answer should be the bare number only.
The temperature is 24
